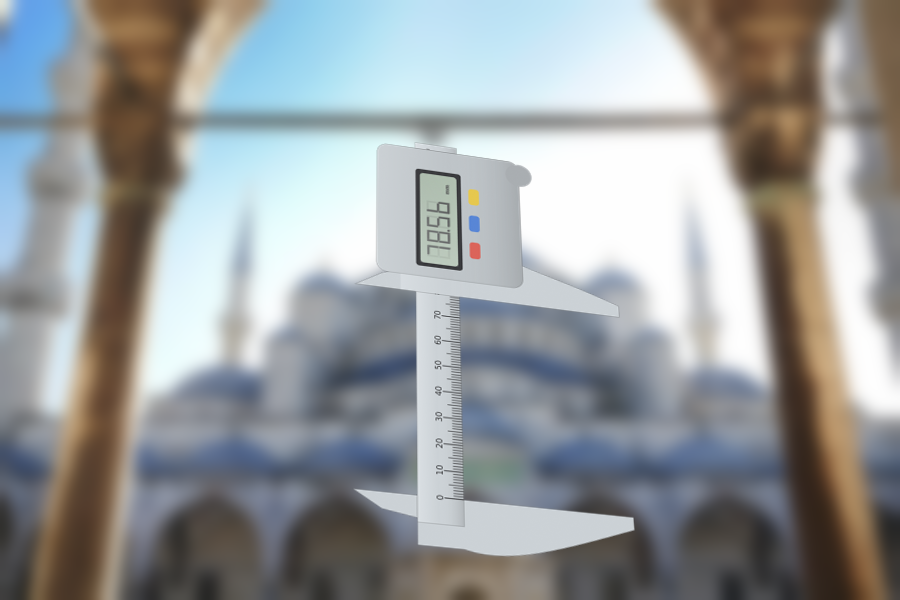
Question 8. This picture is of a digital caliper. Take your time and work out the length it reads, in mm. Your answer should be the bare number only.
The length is 78.56
